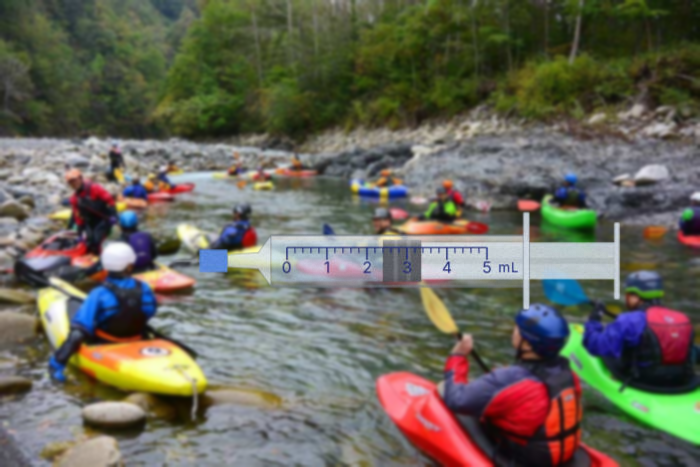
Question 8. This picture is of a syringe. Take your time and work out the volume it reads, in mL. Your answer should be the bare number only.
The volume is 2.4
